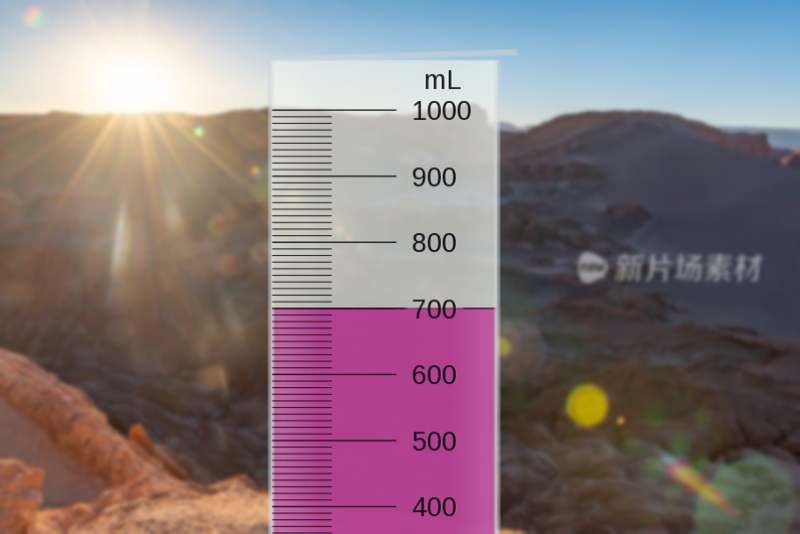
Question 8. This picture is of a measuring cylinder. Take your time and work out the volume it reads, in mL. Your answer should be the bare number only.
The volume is 700
